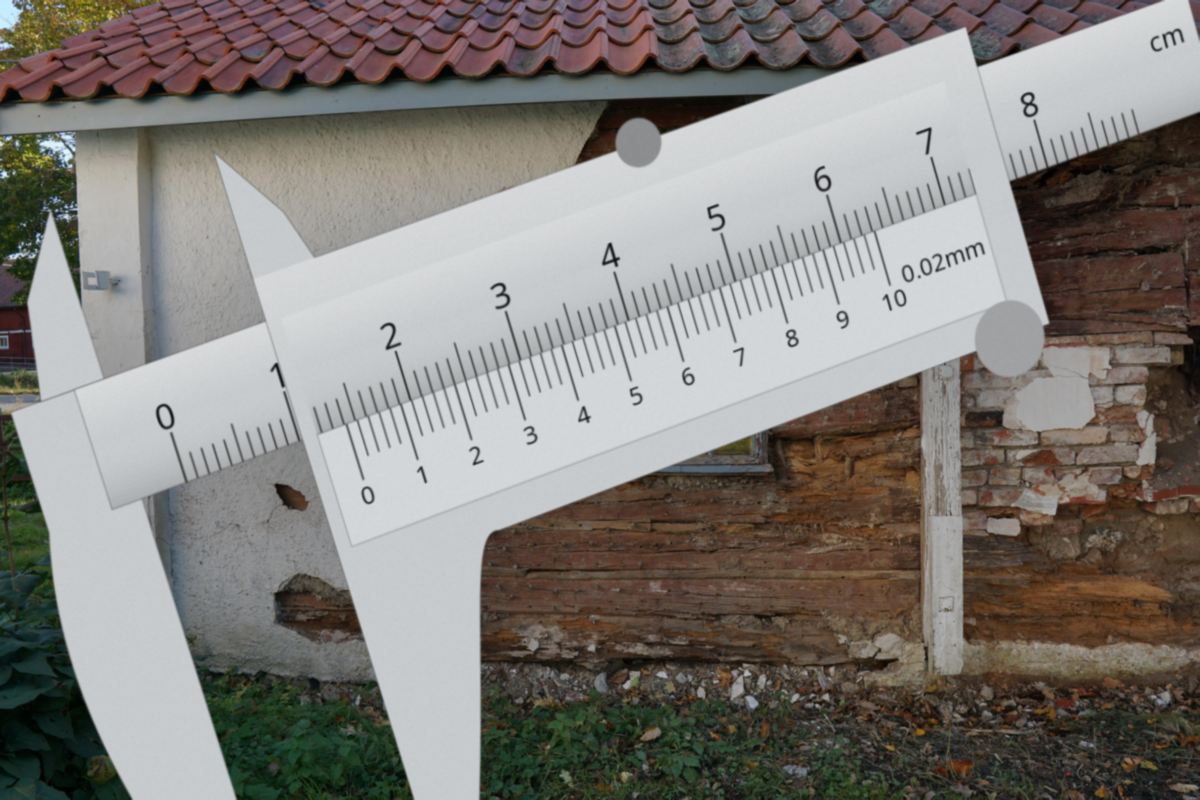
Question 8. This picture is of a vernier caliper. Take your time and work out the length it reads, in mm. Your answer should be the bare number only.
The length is 14.2
